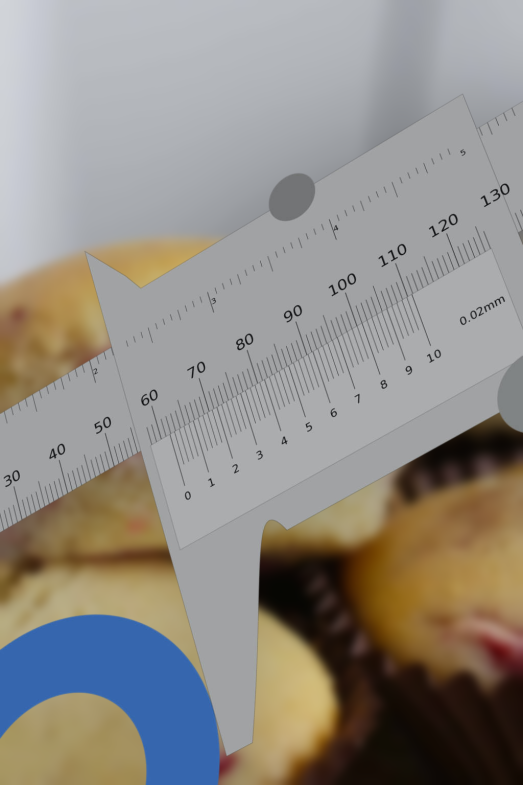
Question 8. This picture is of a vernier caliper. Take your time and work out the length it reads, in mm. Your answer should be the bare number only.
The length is 61.8
